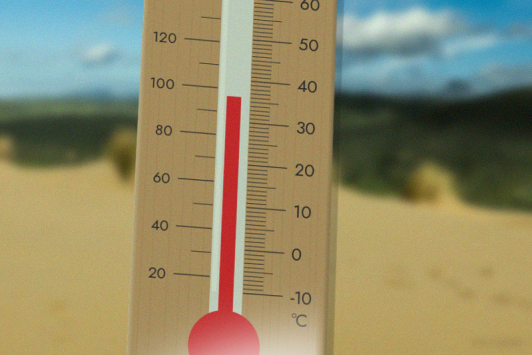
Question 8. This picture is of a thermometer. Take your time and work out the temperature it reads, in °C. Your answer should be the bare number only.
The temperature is 36
